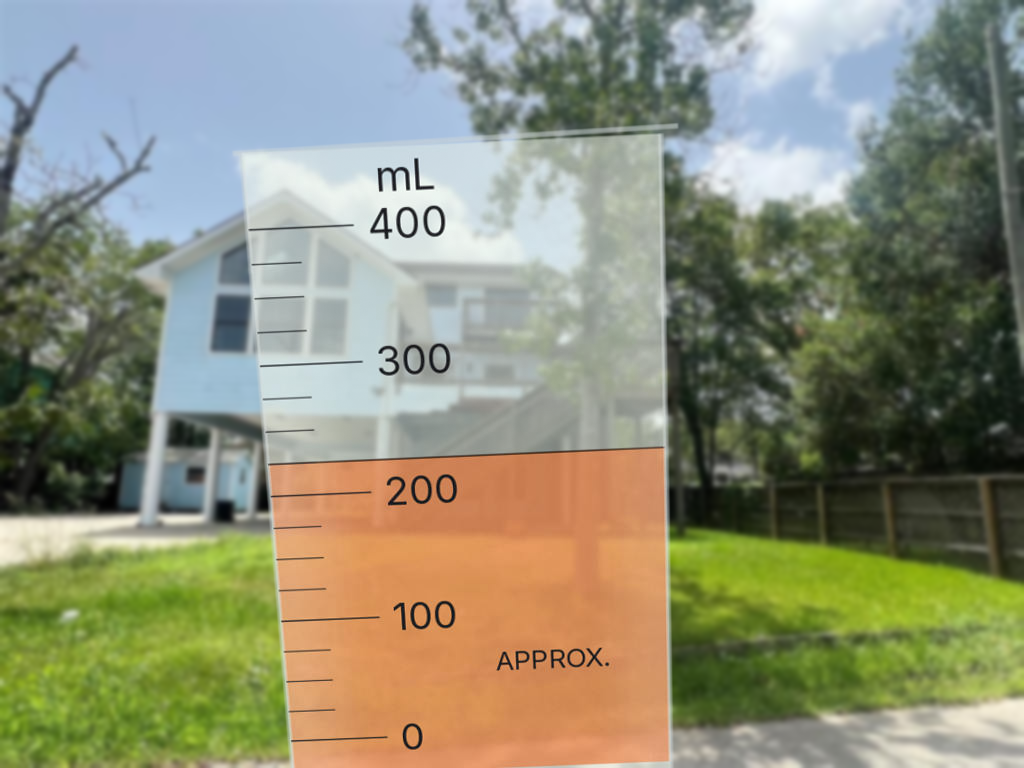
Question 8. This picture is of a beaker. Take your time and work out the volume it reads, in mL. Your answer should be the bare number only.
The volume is 225
